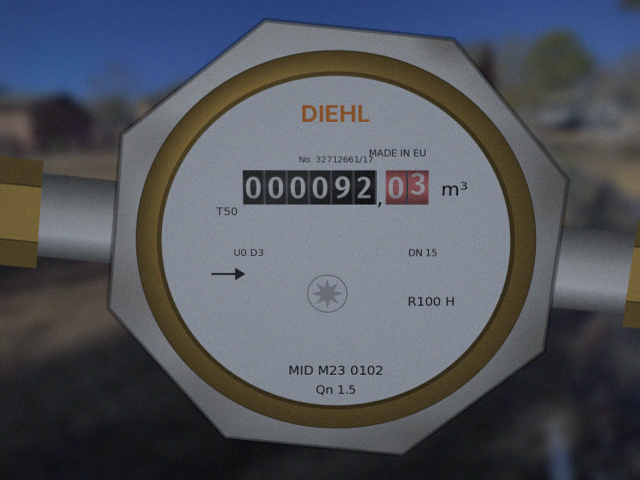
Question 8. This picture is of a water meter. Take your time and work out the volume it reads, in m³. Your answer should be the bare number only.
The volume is 92.03
